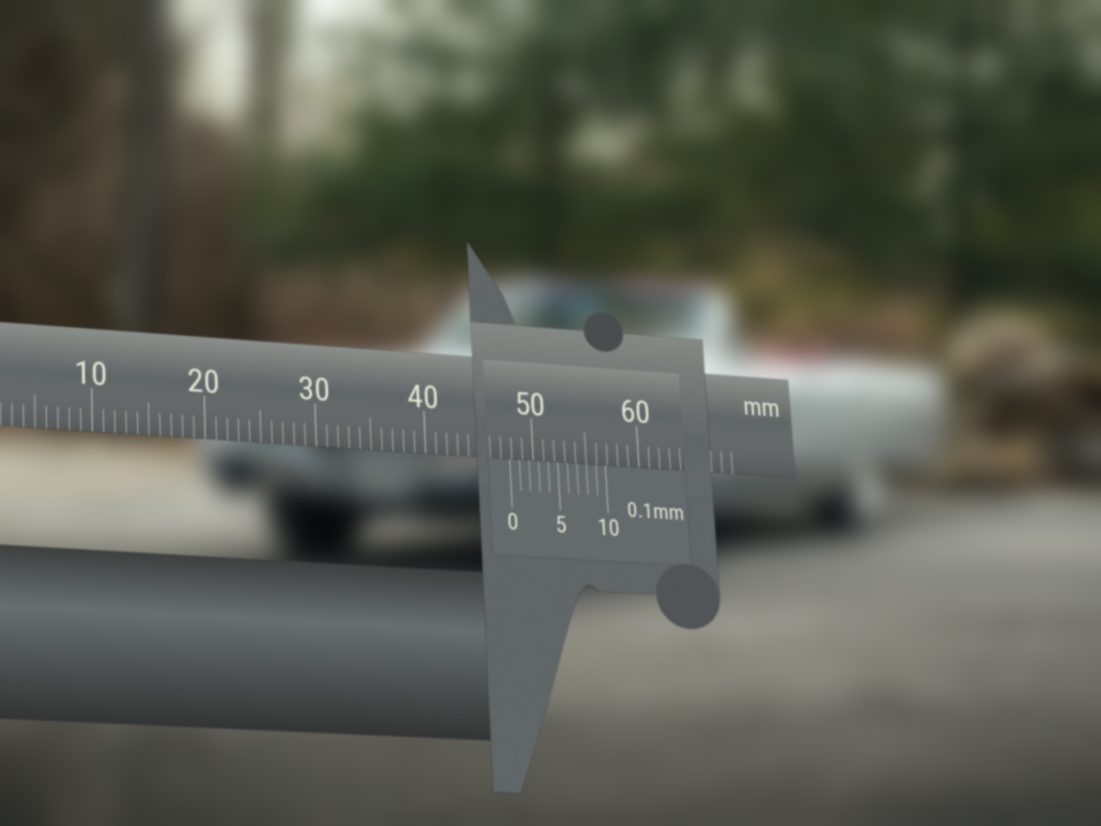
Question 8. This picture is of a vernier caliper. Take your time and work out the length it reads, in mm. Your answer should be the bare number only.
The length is 47.8
